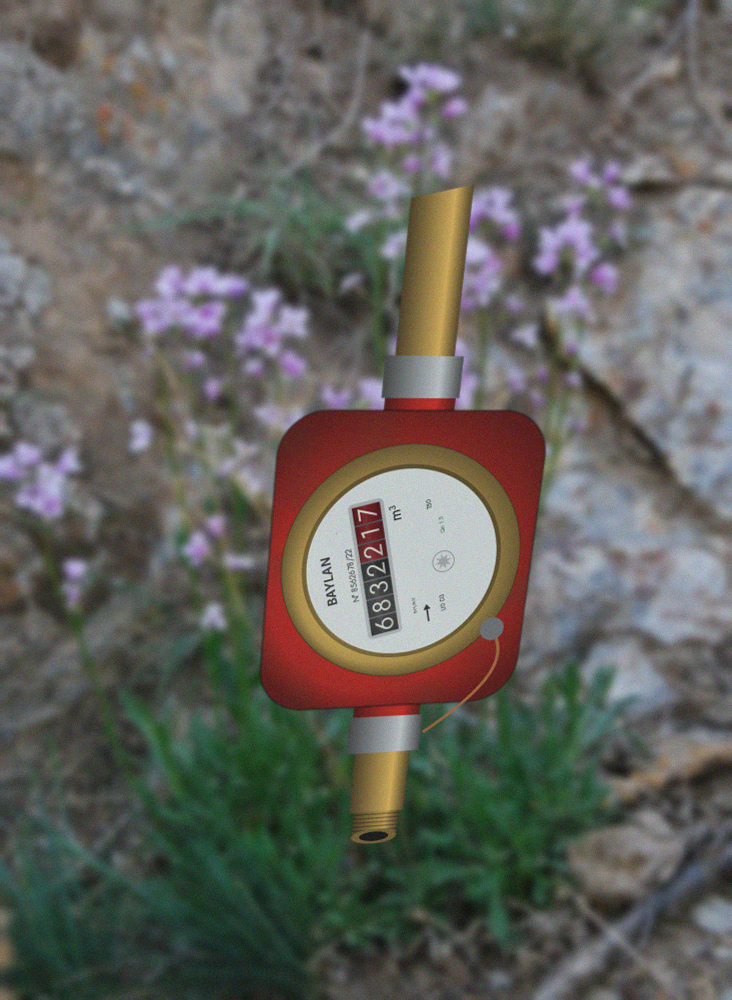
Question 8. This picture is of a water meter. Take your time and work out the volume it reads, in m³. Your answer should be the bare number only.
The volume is 6832.217
